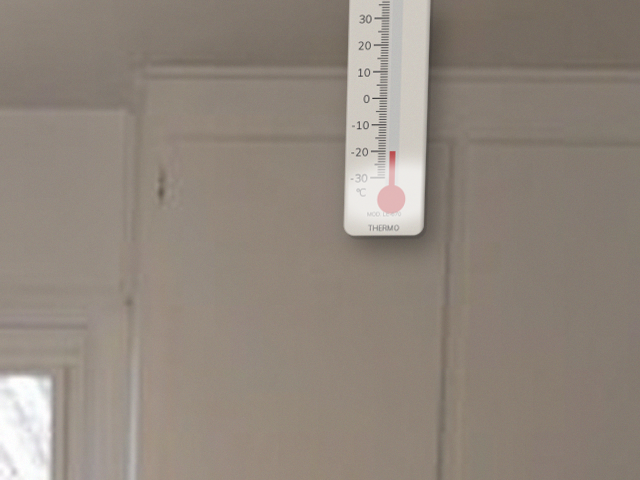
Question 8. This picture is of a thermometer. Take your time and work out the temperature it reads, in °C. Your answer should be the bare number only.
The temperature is -20
